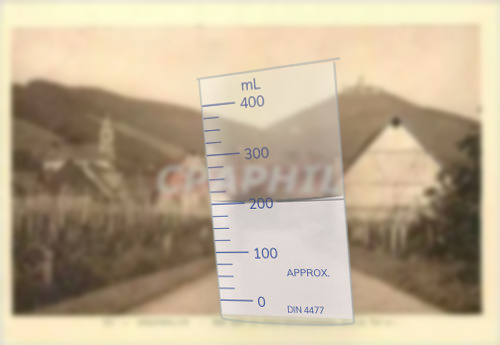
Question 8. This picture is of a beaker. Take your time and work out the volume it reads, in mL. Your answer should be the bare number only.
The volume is 200
